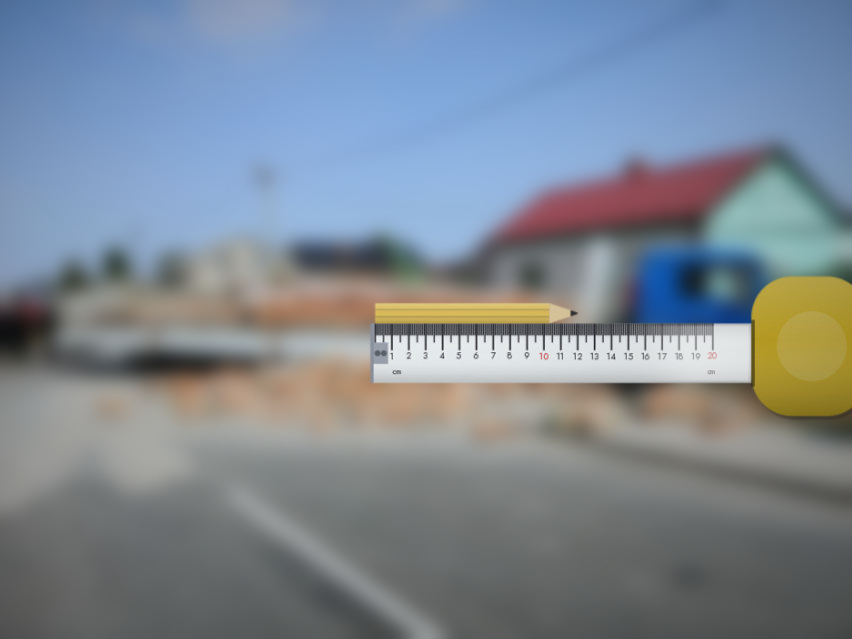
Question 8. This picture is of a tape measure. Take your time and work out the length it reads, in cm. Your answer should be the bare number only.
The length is 12
